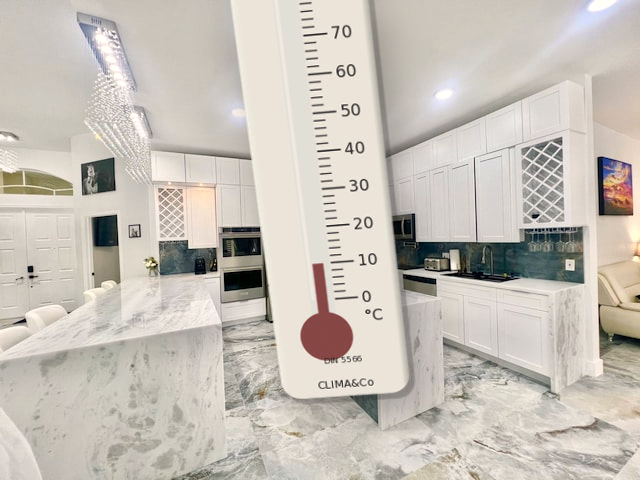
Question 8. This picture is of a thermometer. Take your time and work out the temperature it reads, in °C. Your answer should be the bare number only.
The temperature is 10
